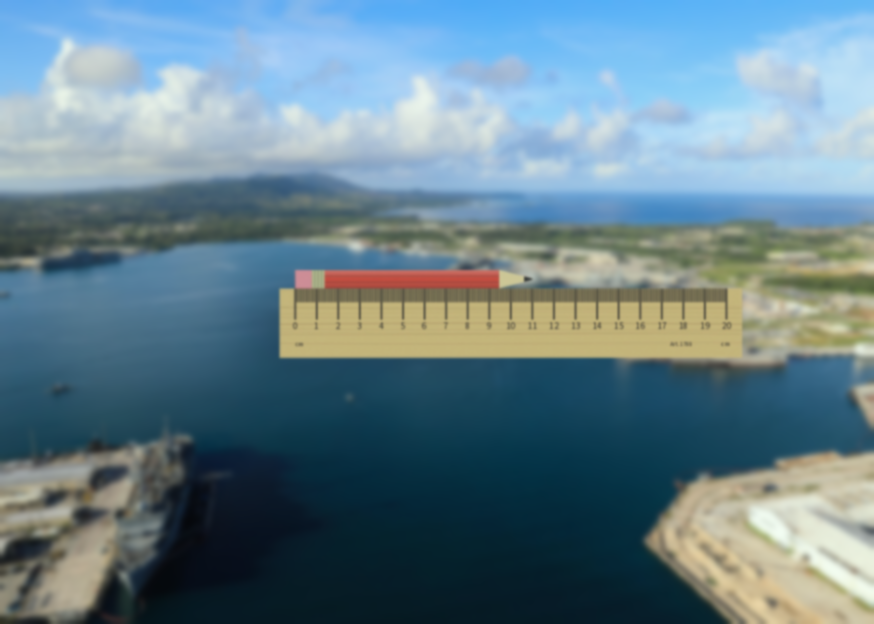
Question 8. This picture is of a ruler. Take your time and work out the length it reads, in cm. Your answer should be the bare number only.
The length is 11
